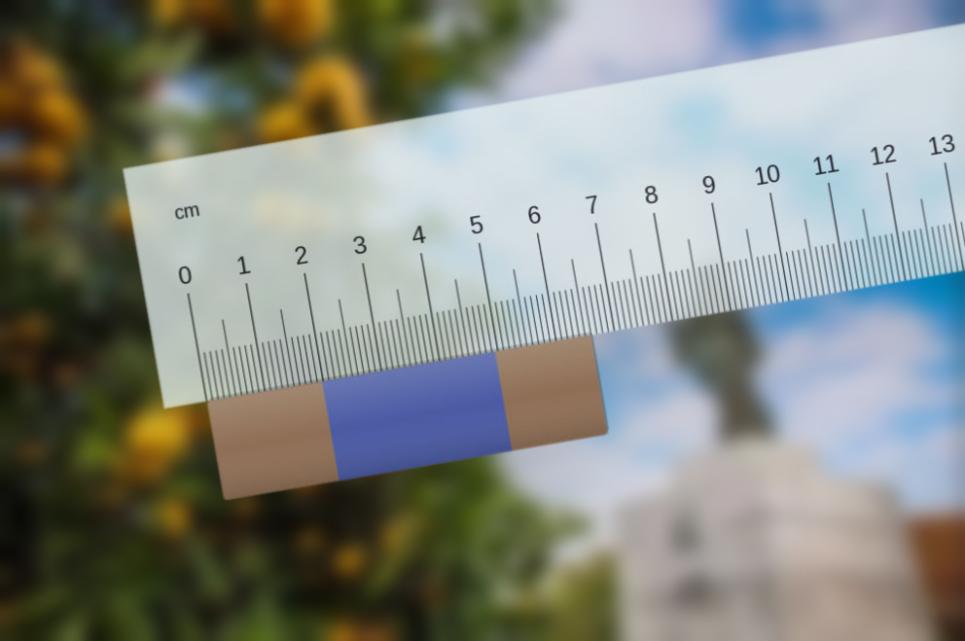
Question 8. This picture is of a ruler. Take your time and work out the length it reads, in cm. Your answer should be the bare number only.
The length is 6.6
